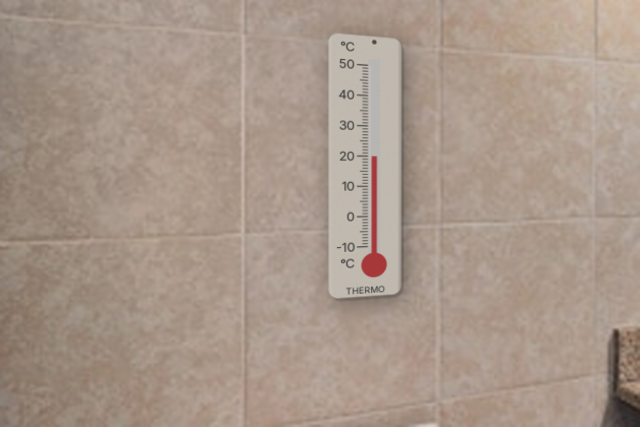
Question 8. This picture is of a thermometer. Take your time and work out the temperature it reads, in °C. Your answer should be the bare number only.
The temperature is 20
